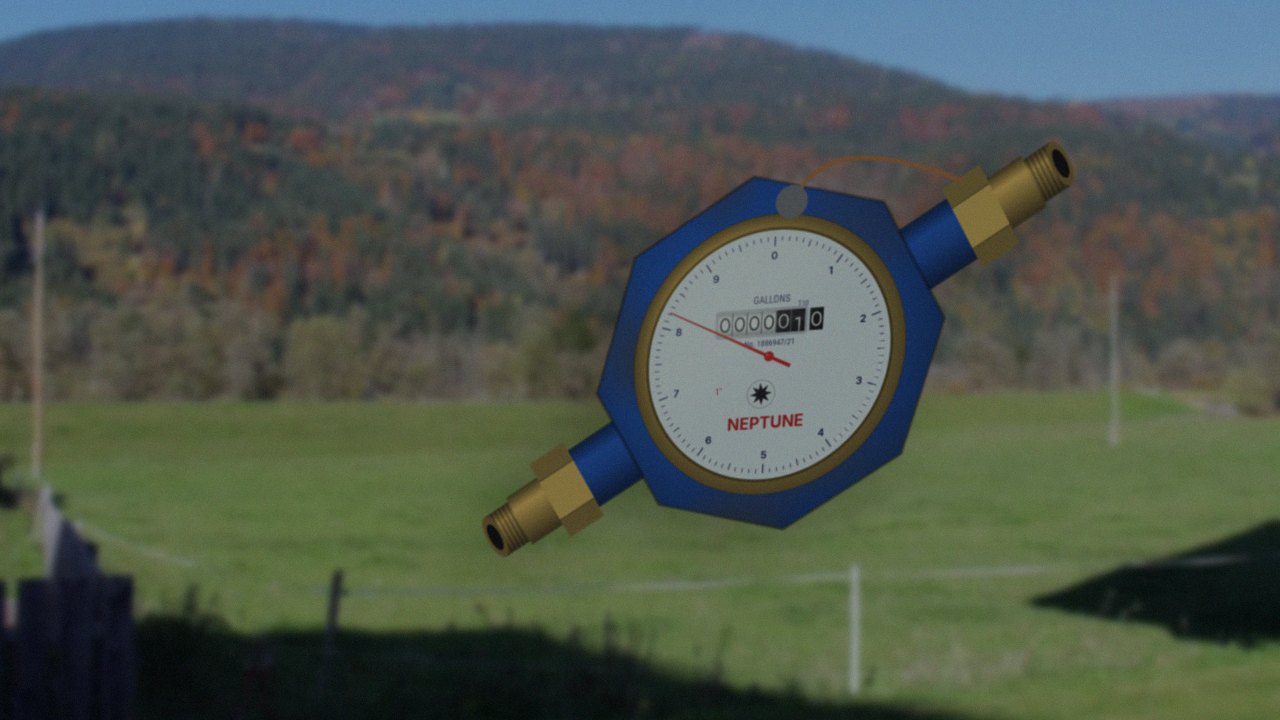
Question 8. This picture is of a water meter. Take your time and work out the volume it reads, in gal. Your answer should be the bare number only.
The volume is 8.2
